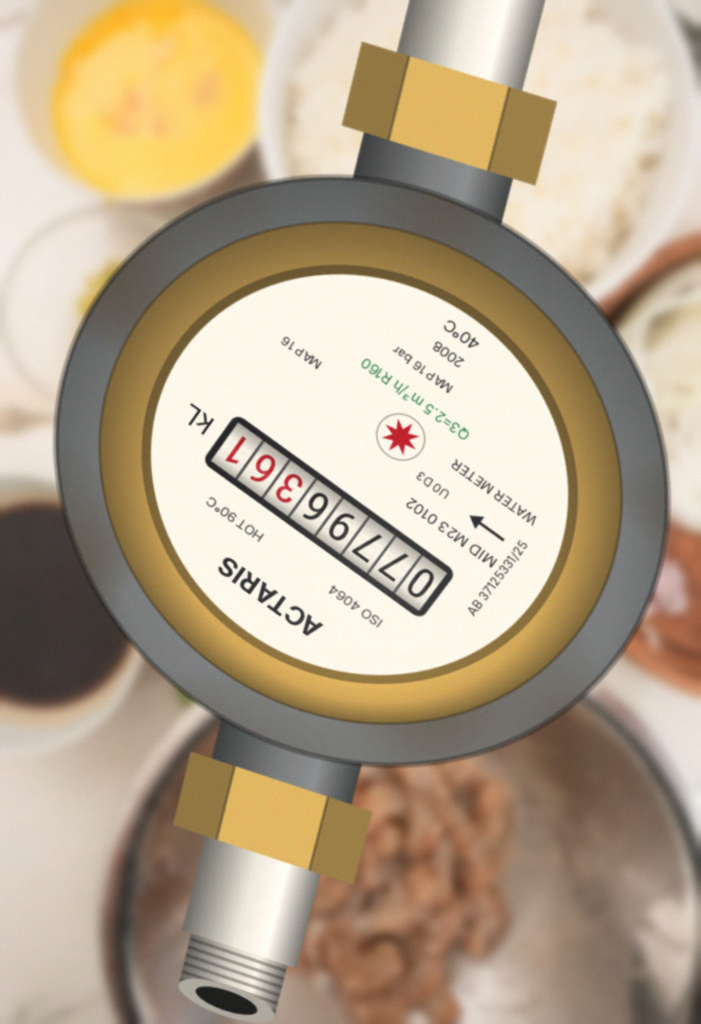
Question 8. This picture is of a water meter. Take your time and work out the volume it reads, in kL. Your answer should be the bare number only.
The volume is 7796.361
